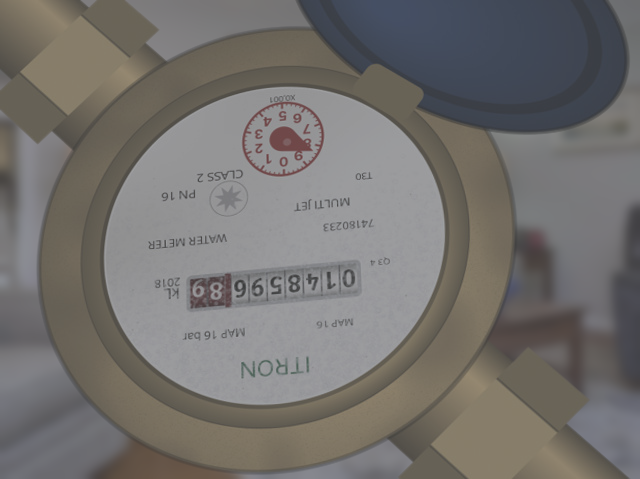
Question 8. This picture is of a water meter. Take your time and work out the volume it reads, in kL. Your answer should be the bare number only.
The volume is 148596.888
